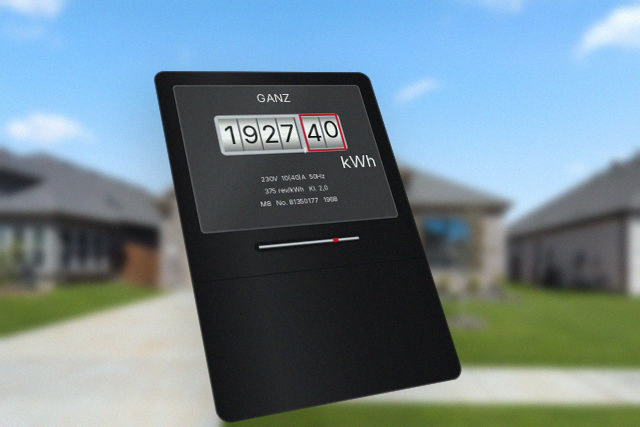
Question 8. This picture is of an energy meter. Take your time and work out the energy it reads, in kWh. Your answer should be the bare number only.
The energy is 1927.40
